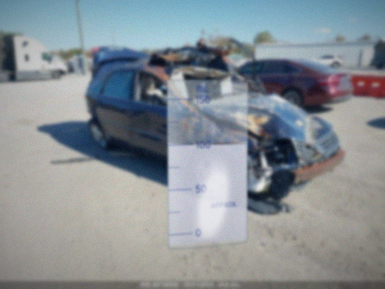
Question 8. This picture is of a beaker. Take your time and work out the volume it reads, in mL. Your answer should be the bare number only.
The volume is 100
